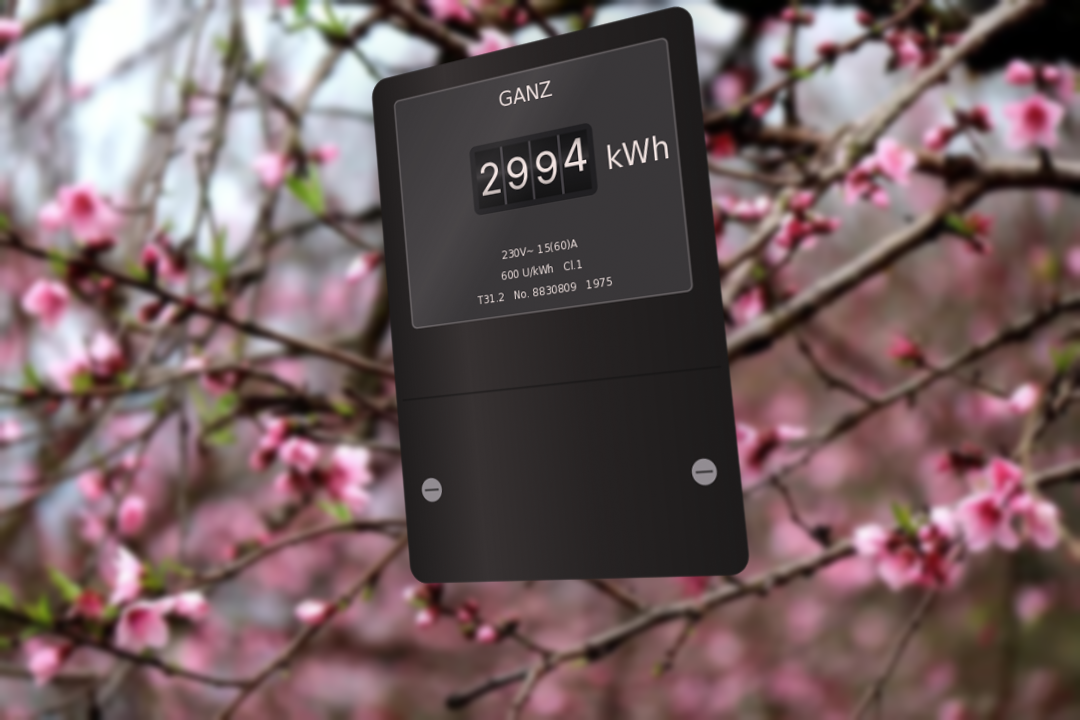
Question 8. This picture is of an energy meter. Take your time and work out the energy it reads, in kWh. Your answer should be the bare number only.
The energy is 2994
